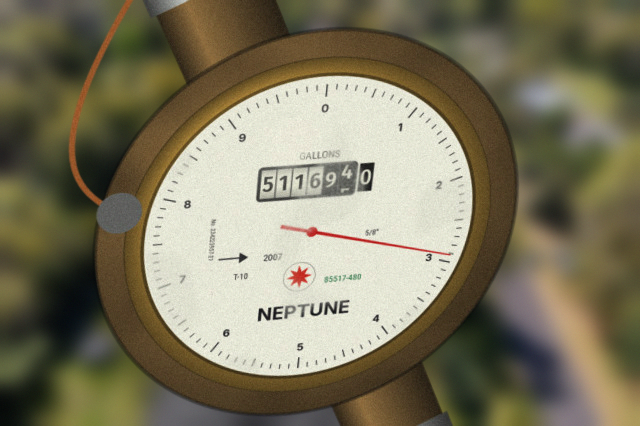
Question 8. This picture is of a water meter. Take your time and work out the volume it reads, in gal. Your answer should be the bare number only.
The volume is 5116942.9
